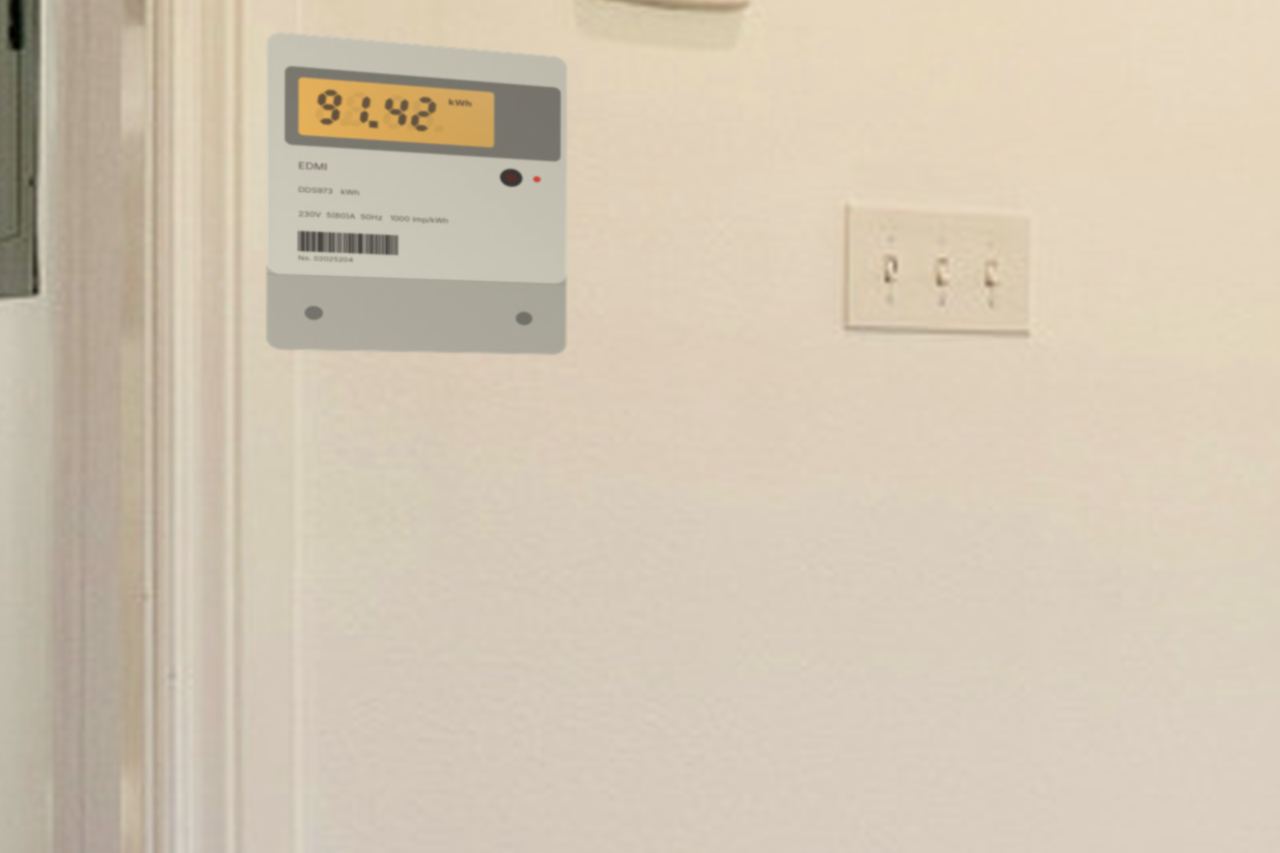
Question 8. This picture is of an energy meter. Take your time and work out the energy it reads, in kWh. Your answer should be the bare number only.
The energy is 91.42
